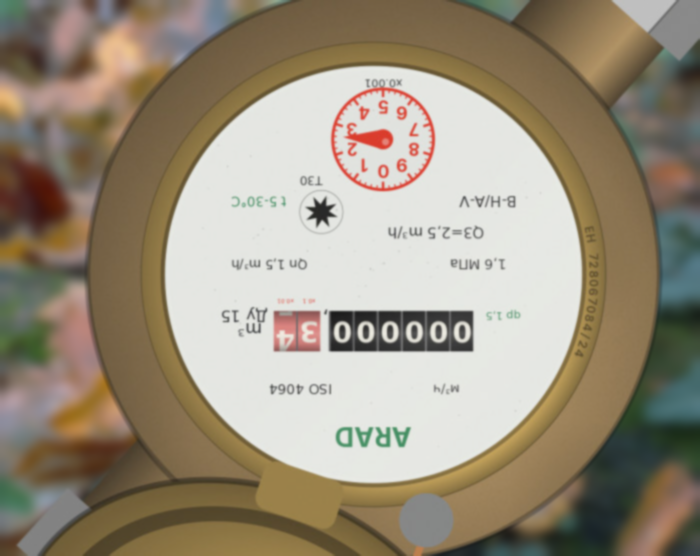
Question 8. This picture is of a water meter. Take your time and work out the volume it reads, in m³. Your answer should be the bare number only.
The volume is 0.342
